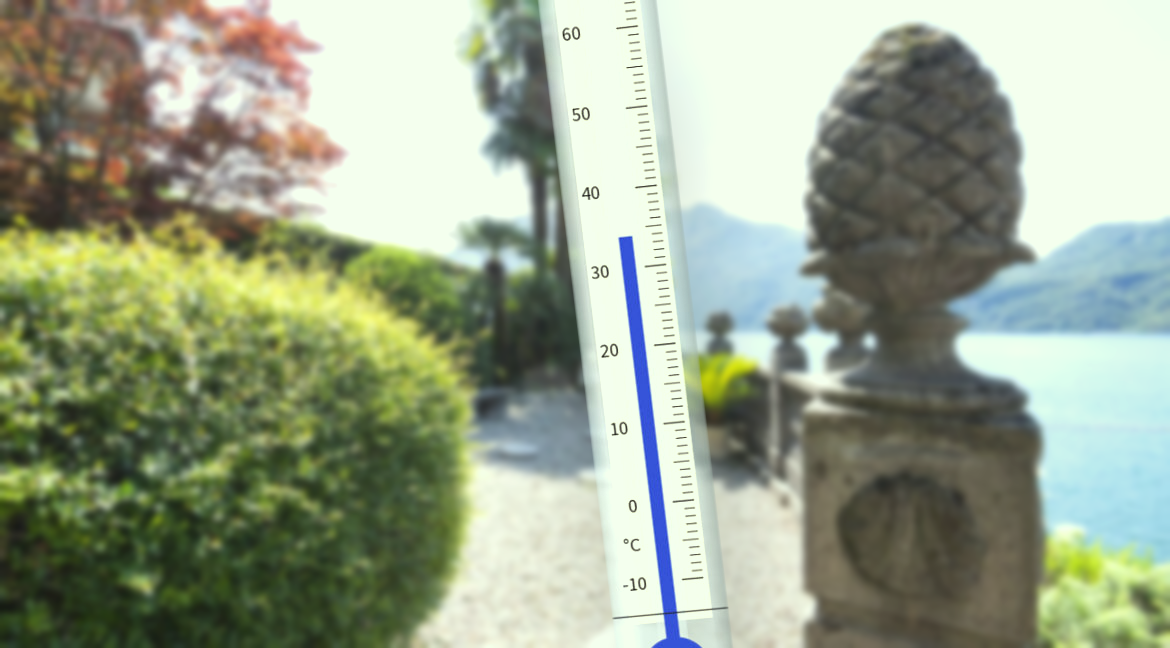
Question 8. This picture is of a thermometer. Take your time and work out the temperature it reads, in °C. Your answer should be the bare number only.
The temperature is 34
